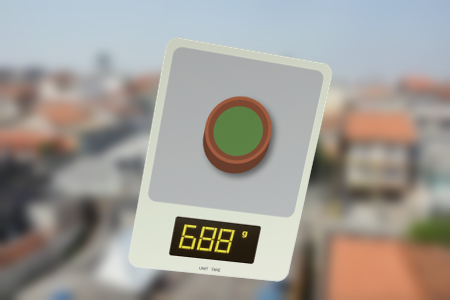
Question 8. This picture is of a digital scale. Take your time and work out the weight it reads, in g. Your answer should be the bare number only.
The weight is 688
